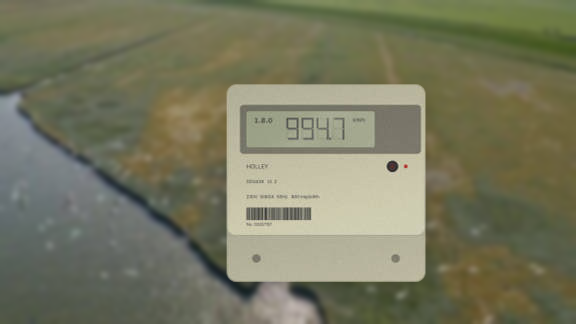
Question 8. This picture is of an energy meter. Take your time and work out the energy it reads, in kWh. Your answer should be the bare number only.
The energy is 994.7
